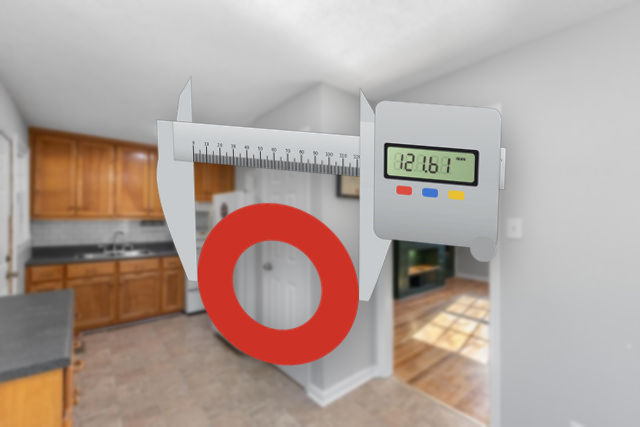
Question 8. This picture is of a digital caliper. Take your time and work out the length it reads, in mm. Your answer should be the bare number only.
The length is 121.61
